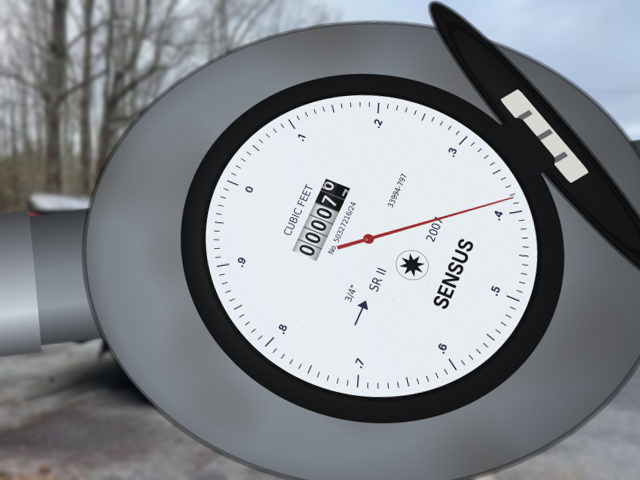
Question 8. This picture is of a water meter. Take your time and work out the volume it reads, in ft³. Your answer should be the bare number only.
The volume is 76.38
